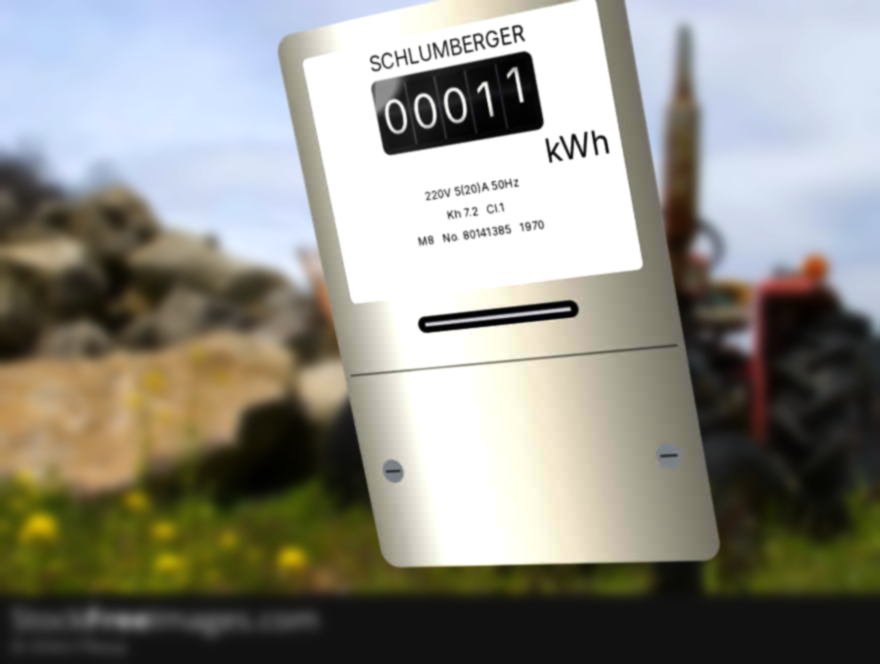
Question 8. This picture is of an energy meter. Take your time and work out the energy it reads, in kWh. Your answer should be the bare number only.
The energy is 11
